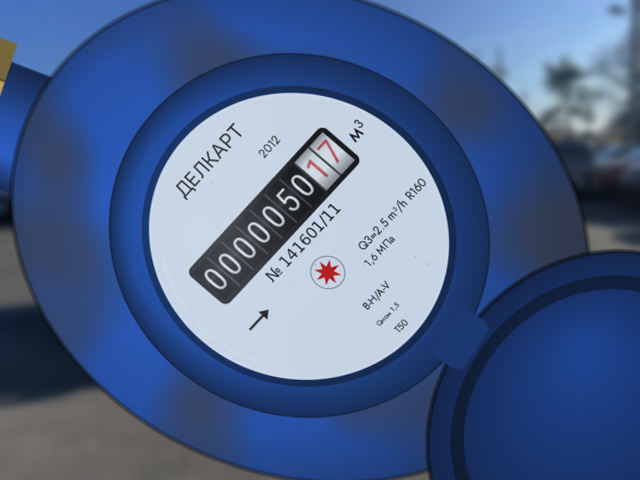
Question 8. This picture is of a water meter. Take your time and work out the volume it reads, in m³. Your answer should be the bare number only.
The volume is 50.17
